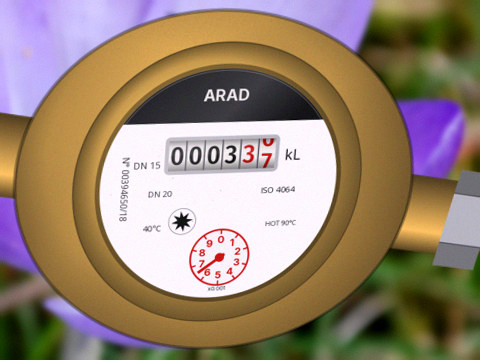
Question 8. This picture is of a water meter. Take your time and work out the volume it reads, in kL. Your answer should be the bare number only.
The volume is 3.366
